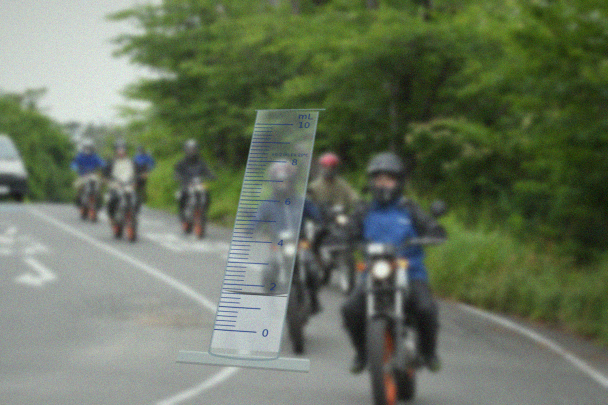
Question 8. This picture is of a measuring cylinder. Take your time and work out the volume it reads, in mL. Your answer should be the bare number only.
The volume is 1.6
